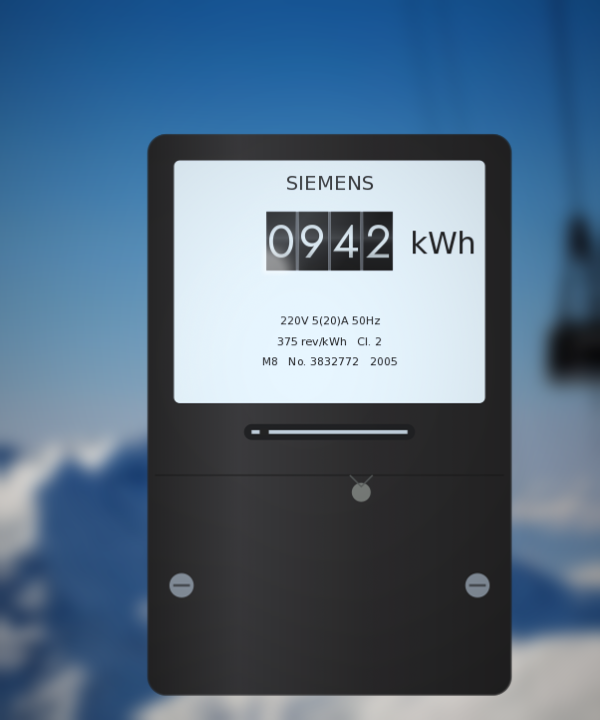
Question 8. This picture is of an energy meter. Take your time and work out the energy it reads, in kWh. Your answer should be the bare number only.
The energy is 942
